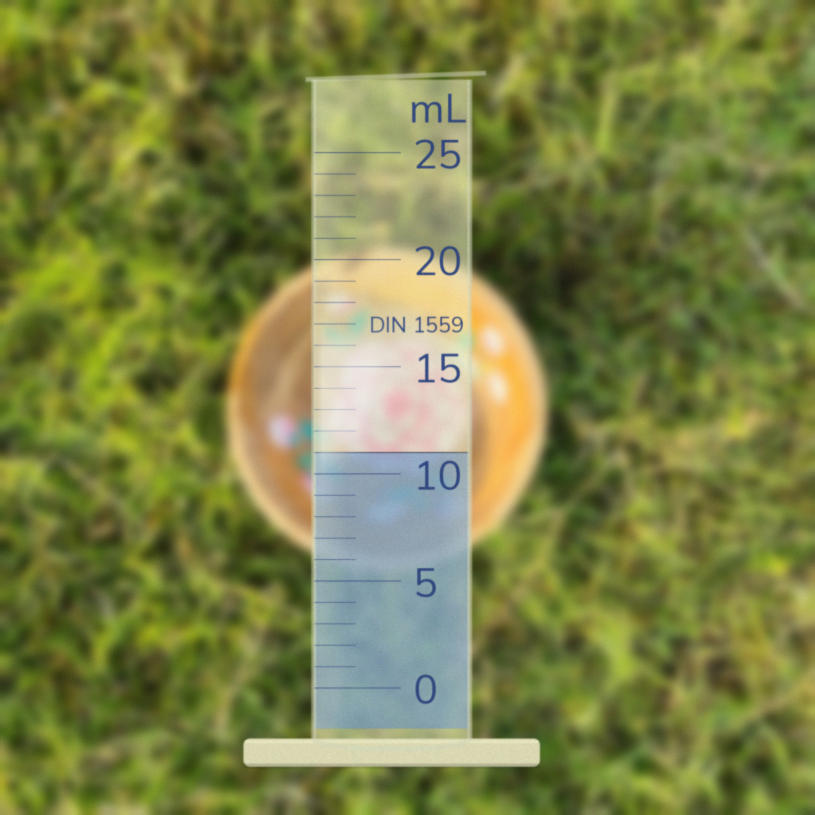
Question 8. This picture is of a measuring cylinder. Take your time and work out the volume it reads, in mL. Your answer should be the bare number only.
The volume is 11
